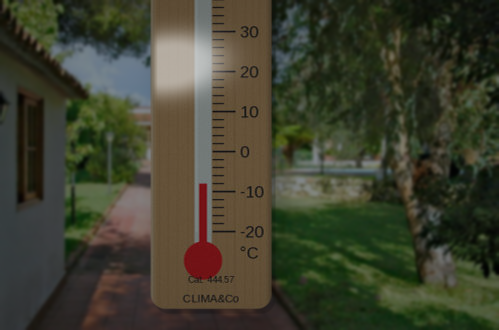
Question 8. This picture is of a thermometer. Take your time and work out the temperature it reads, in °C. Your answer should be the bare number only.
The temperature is -8
